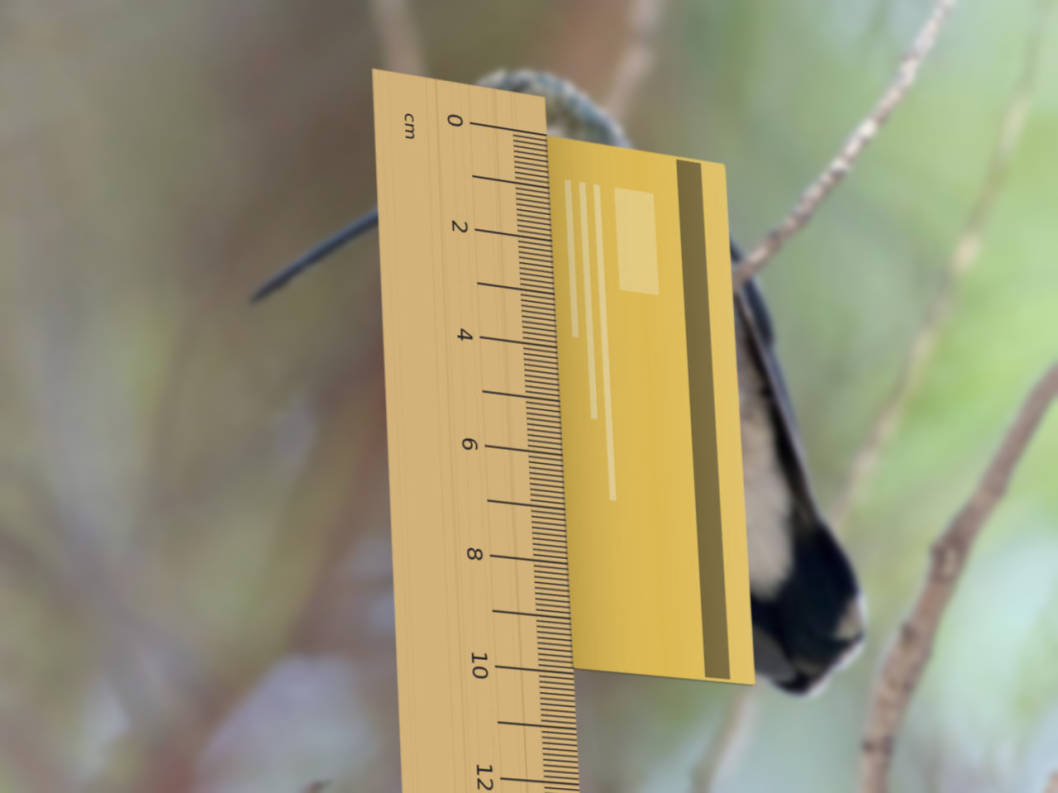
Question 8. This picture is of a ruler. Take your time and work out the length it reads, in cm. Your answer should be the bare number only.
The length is 9.9
